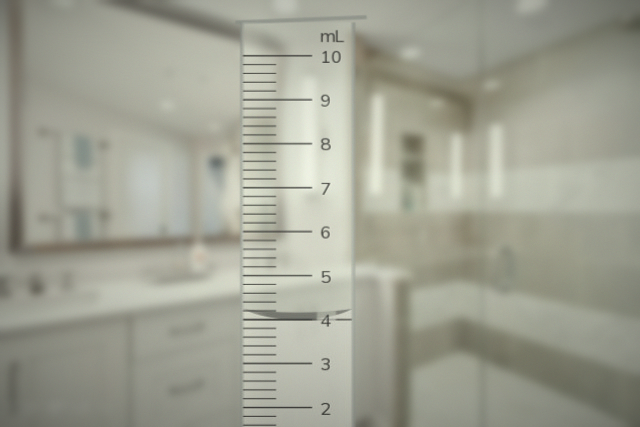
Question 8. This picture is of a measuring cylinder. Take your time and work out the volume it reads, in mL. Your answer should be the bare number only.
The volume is 4
